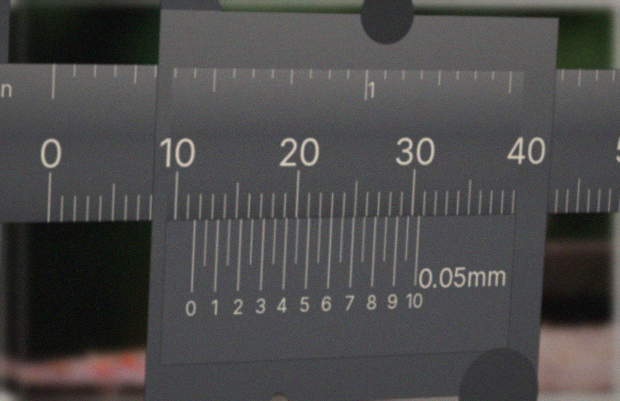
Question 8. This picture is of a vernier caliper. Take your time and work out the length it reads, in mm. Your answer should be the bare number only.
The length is 11.6
